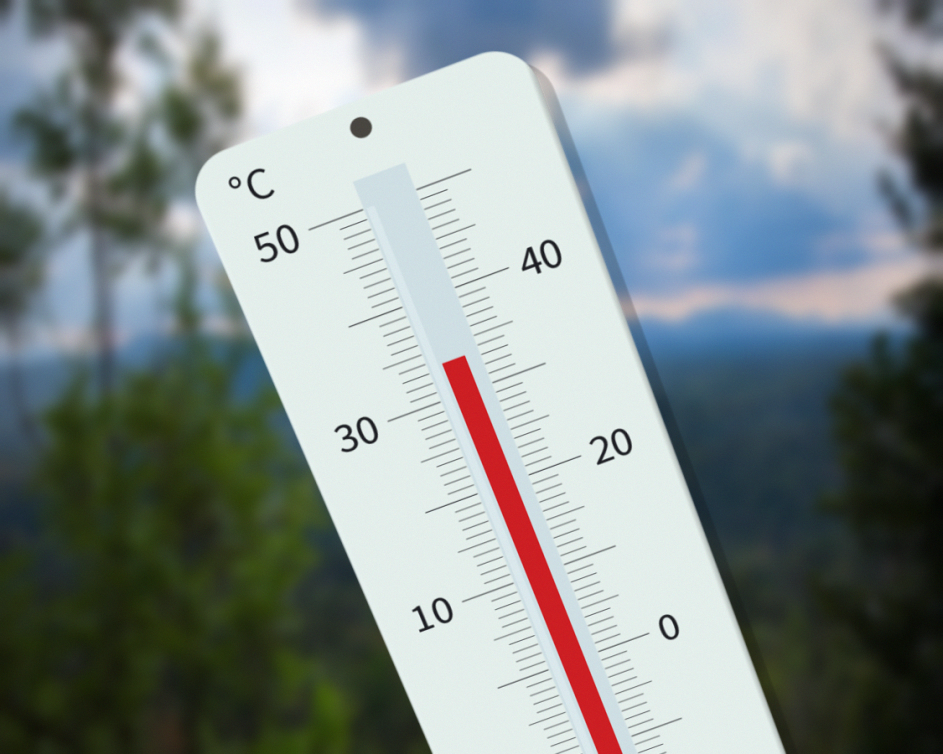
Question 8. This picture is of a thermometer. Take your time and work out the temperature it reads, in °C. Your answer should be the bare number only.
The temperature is 33.5
